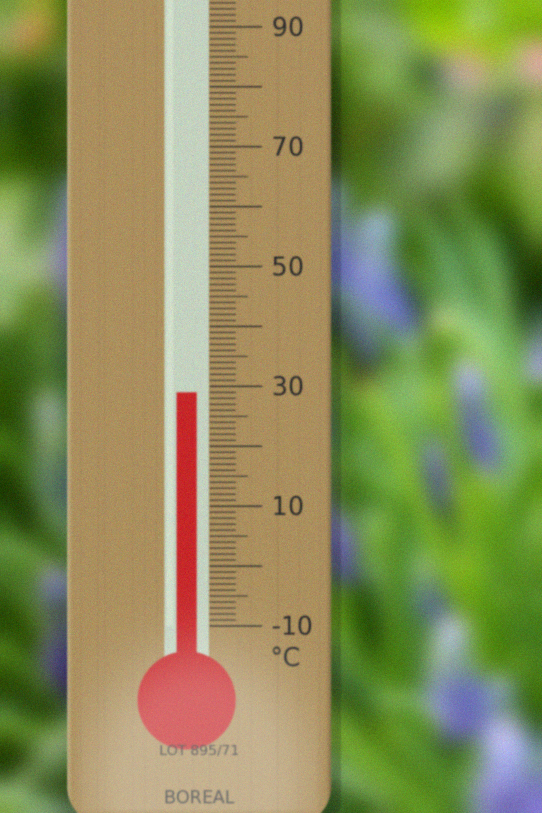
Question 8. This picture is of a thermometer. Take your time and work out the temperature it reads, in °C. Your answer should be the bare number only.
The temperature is 29
